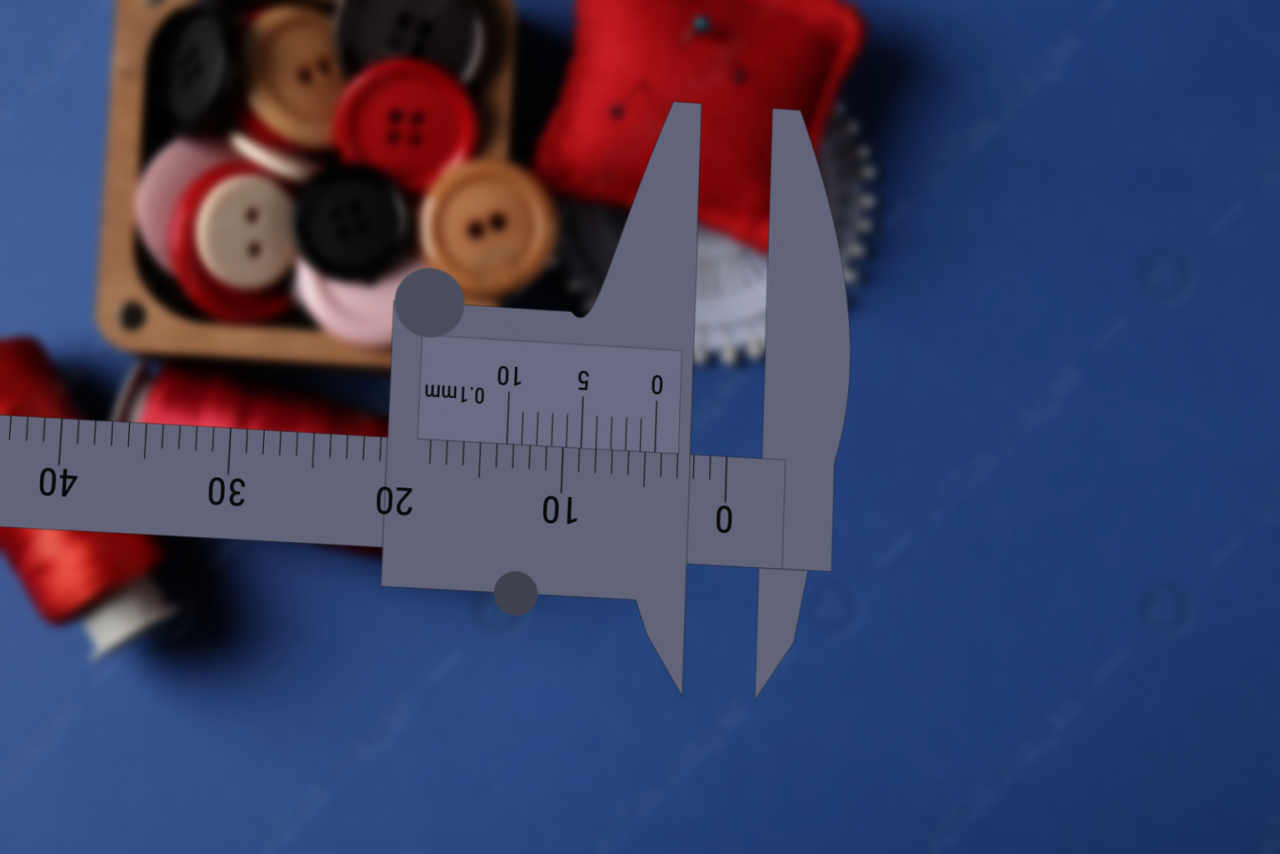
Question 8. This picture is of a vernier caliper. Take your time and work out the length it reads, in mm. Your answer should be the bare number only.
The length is 4.4
